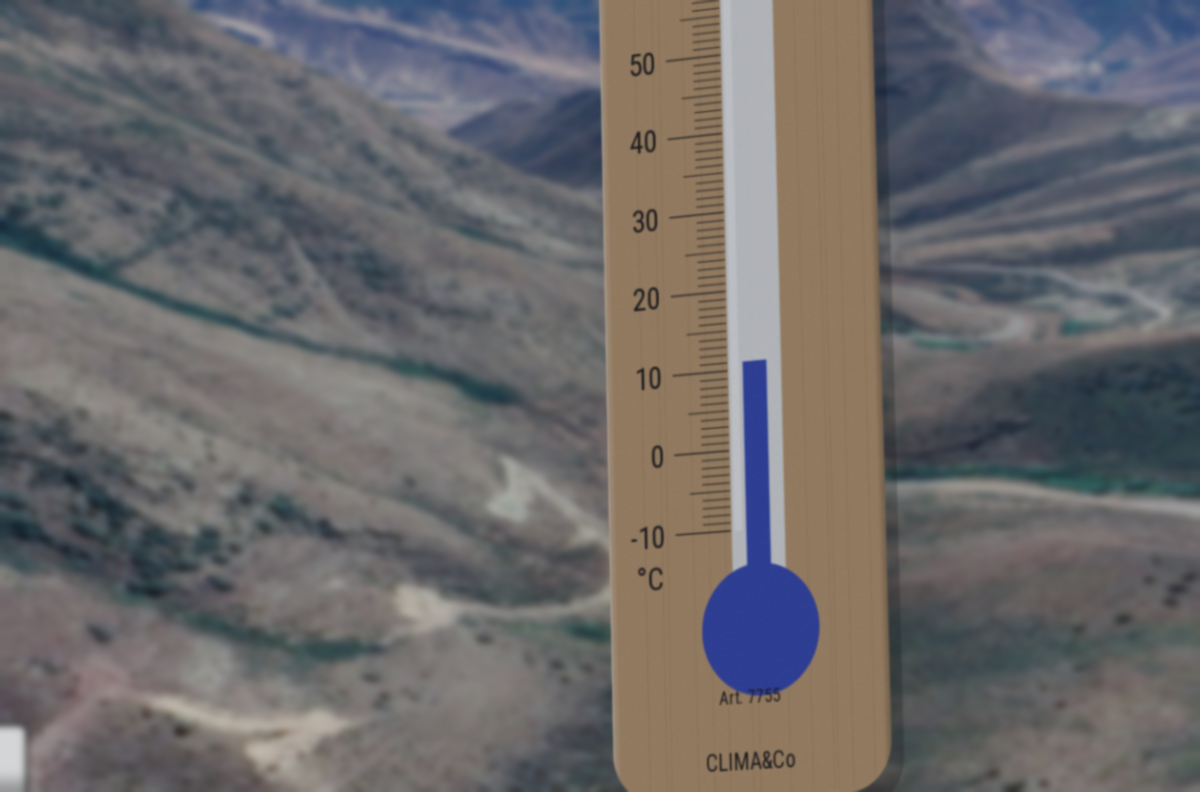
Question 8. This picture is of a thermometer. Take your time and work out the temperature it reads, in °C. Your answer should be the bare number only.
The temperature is 11
